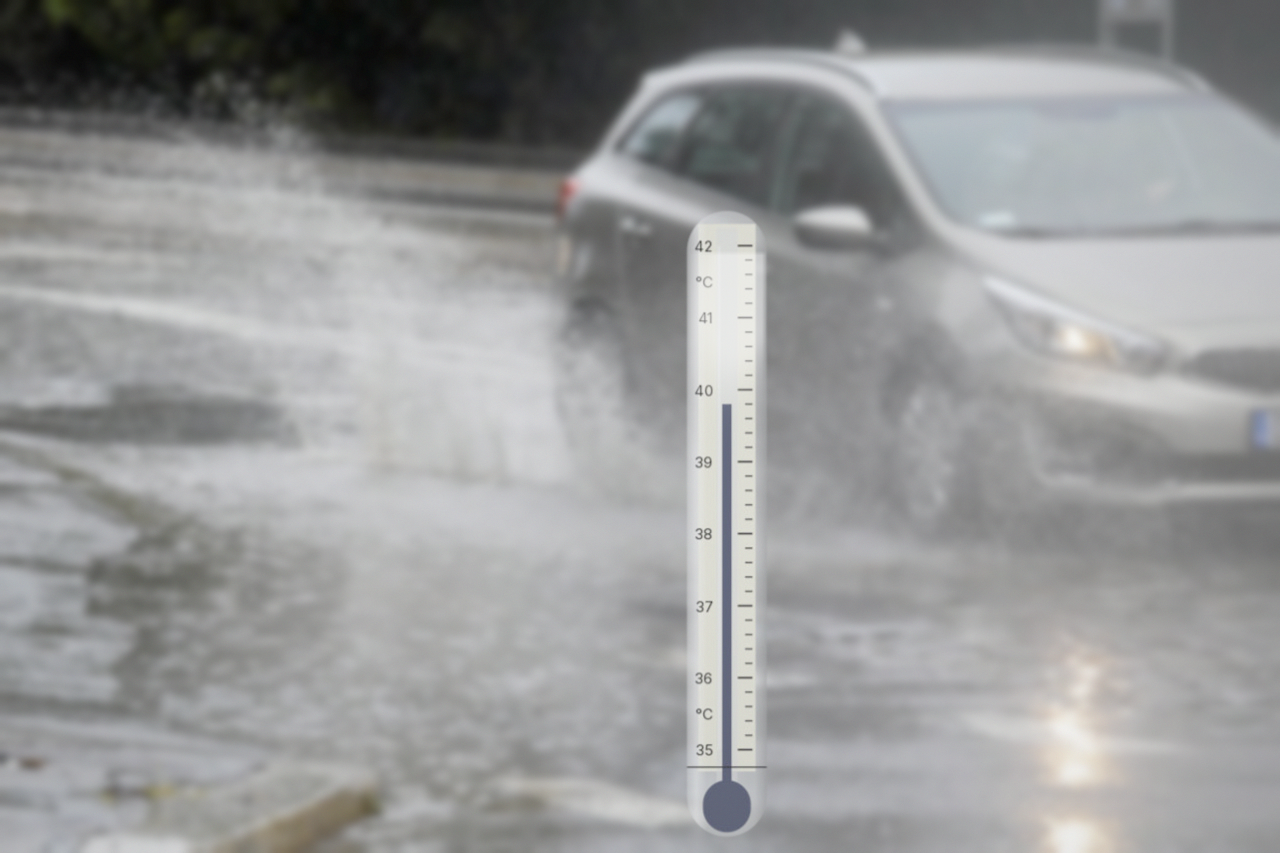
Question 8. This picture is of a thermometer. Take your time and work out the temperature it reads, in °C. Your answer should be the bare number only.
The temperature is 39.8
